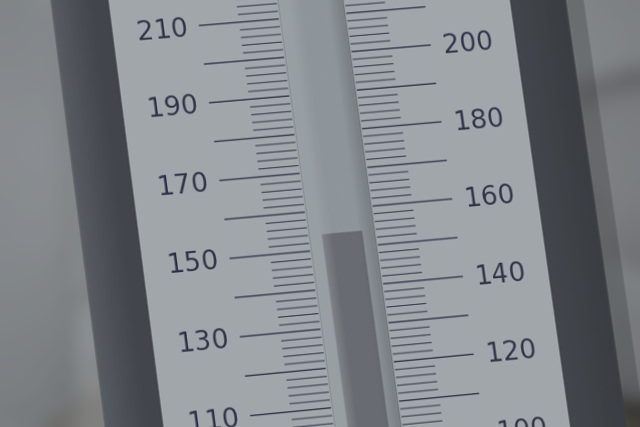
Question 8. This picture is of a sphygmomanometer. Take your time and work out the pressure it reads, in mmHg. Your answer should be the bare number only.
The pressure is 154
